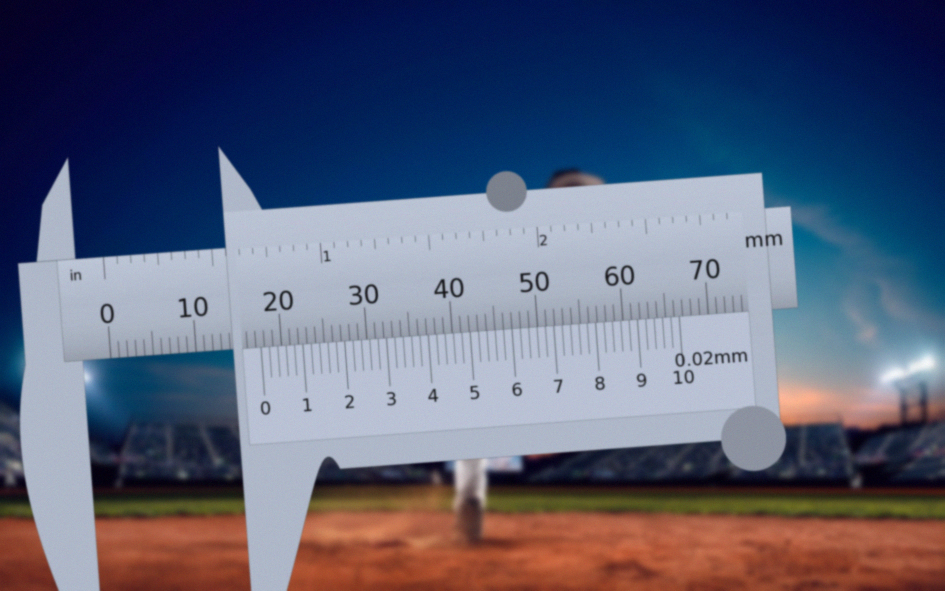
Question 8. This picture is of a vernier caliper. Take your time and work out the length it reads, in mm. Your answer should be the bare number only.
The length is 17.6
